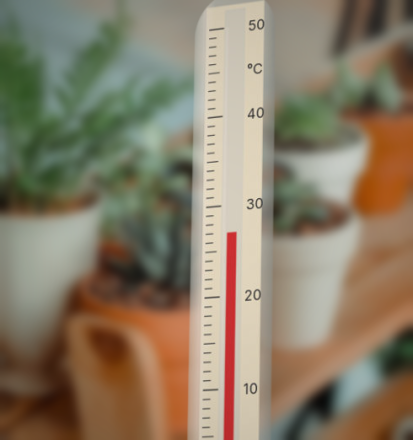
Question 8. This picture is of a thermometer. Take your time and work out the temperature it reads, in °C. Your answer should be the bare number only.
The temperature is 27
